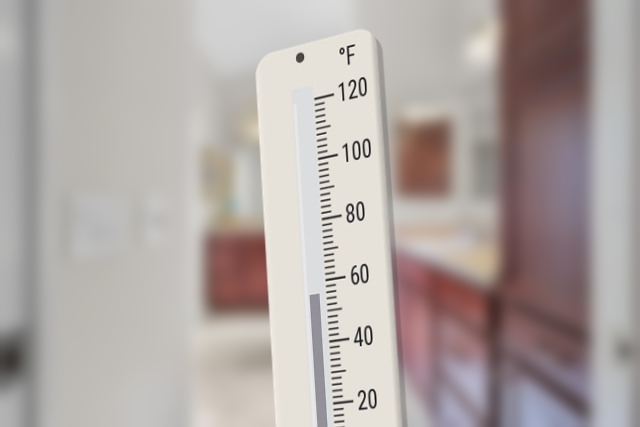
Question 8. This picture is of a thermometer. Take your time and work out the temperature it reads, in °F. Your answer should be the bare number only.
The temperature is 56
